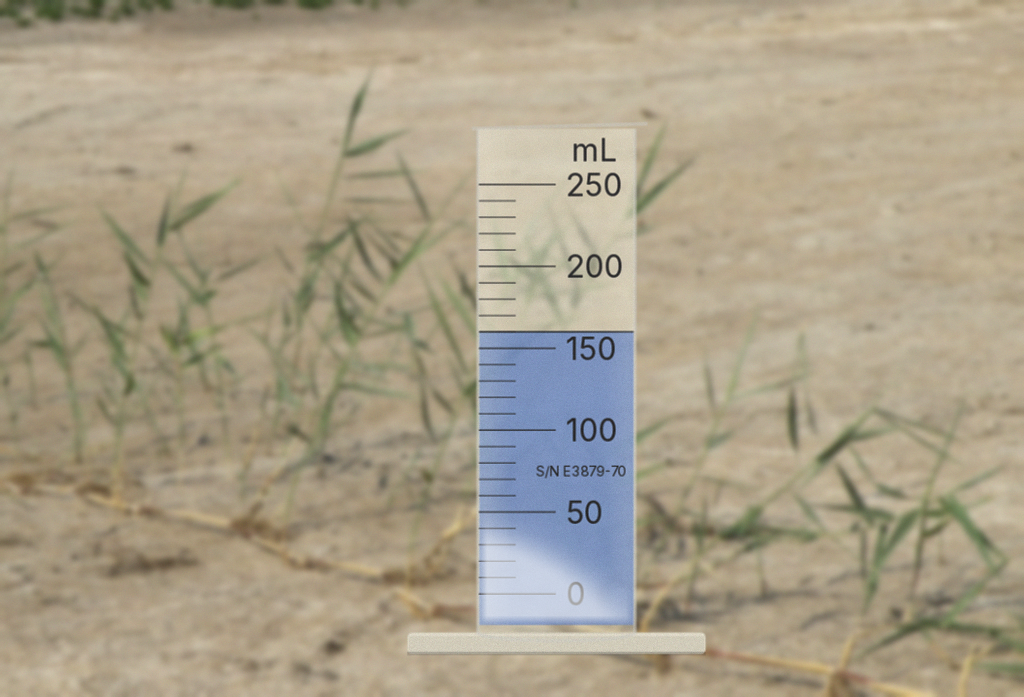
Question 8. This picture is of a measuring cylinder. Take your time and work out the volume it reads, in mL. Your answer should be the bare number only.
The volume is 160
